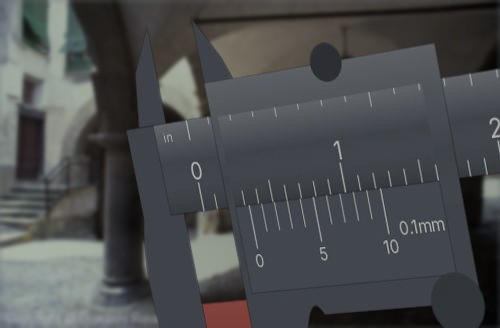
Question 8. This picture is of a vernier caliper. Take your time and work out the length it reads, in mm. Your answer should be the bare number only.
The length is 3.3
